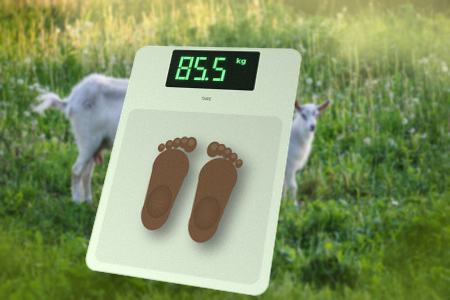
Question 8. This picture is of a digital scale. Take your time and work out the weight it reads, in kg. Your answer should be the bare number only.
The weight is 85.5
